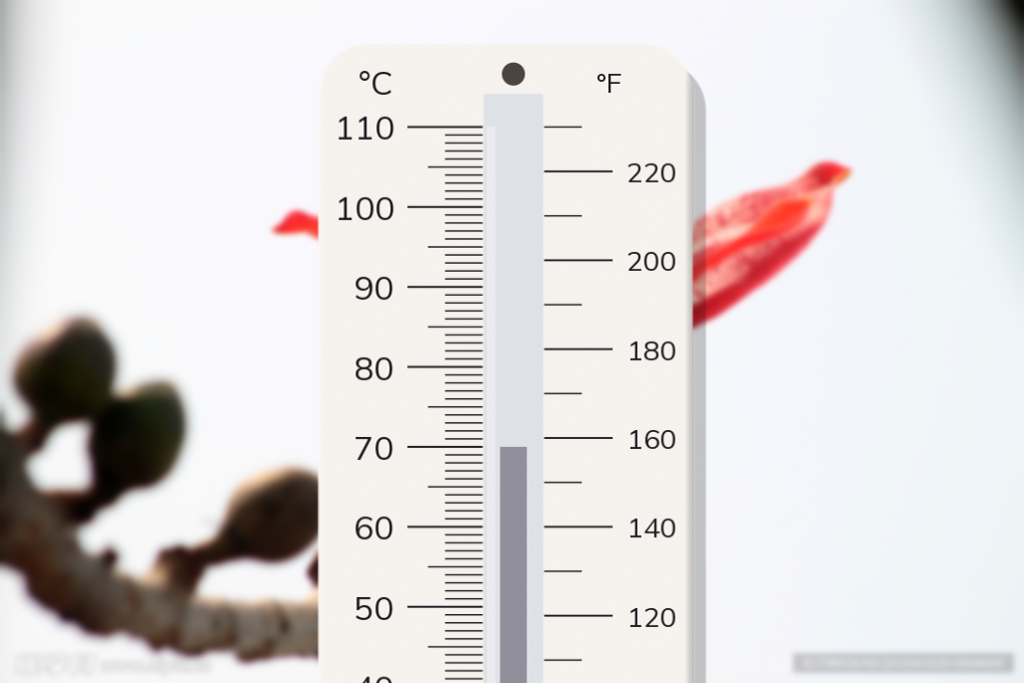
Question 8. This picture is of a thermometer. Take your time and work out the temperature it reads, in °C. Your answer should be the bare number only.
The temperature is 70
